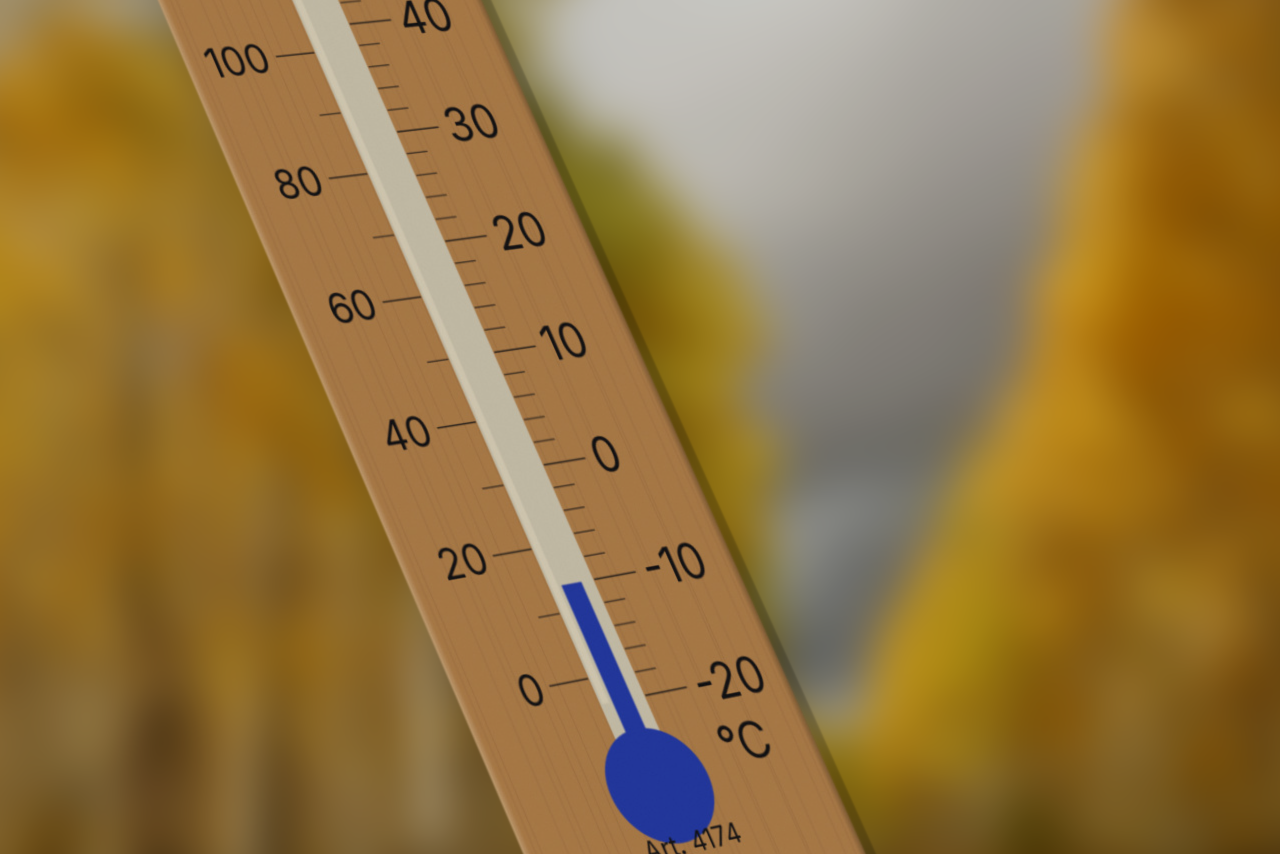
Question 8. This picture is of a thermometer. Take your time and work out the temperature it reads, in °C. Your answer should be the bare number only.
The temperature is -10
